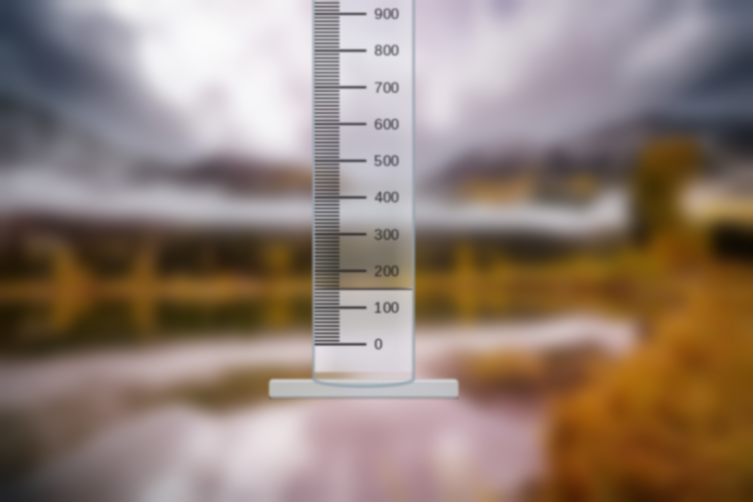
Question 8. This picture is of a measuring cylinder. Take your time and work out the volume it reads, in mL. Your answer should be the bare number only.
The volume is 150
